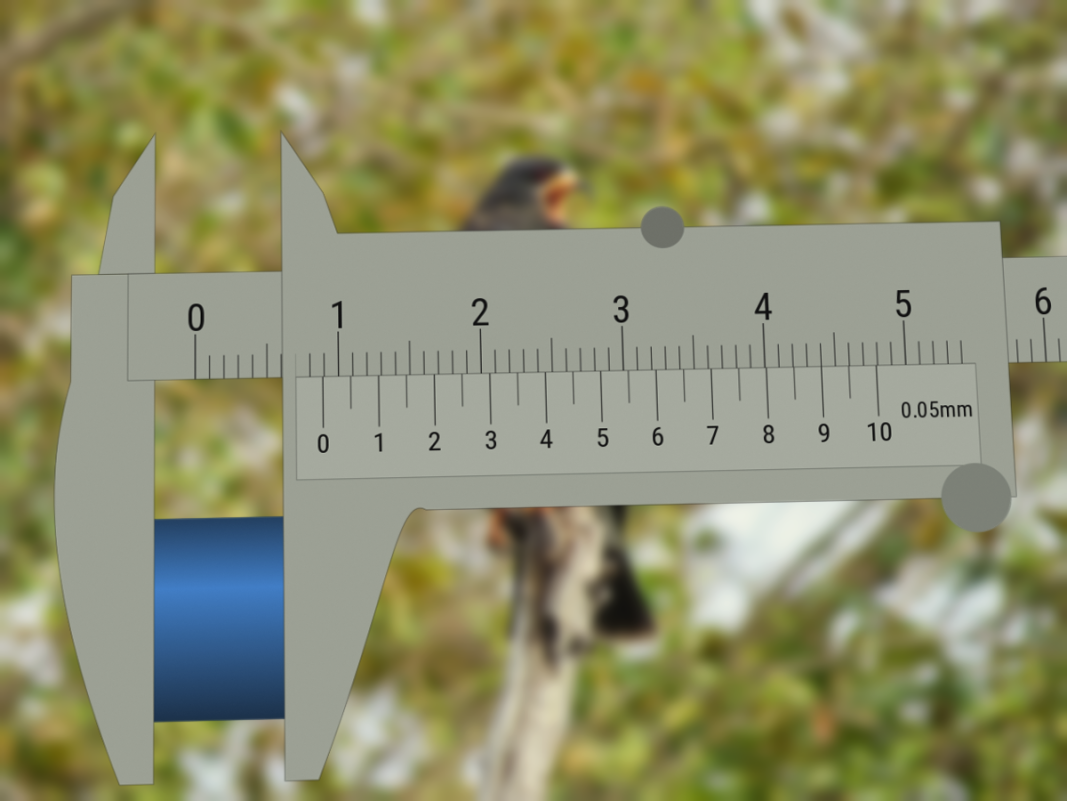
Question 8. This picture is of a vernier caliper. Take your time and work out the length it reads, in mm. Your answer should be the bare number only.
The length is 8.9
